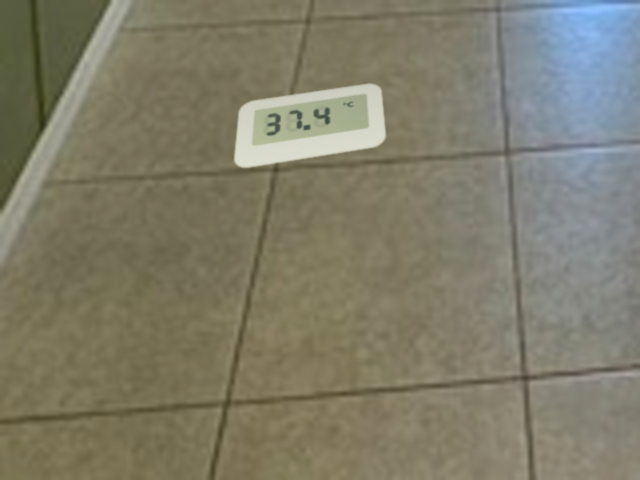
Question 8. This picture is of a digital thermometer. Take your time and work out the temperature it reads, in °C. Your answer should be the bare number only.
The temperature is 37.4
